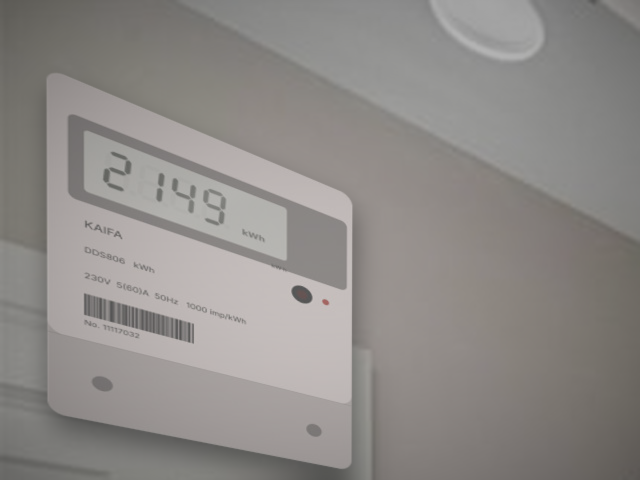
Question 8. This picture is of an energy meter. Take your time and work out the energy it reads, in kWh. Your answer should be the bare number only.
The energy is 2149
